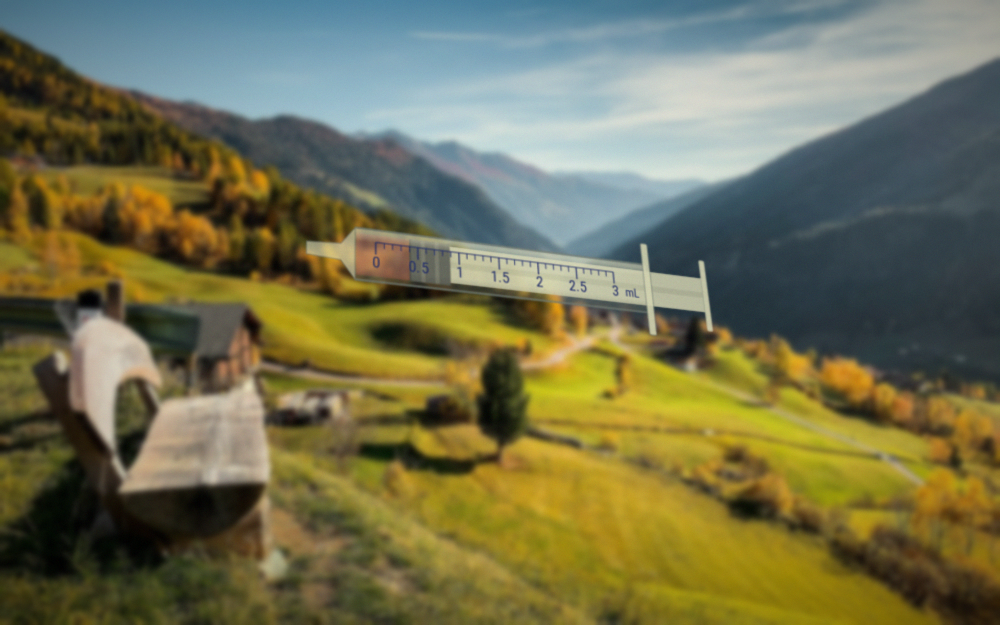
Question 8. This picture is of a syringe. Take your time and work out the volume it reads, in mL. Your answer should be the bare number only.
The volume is 0.4
